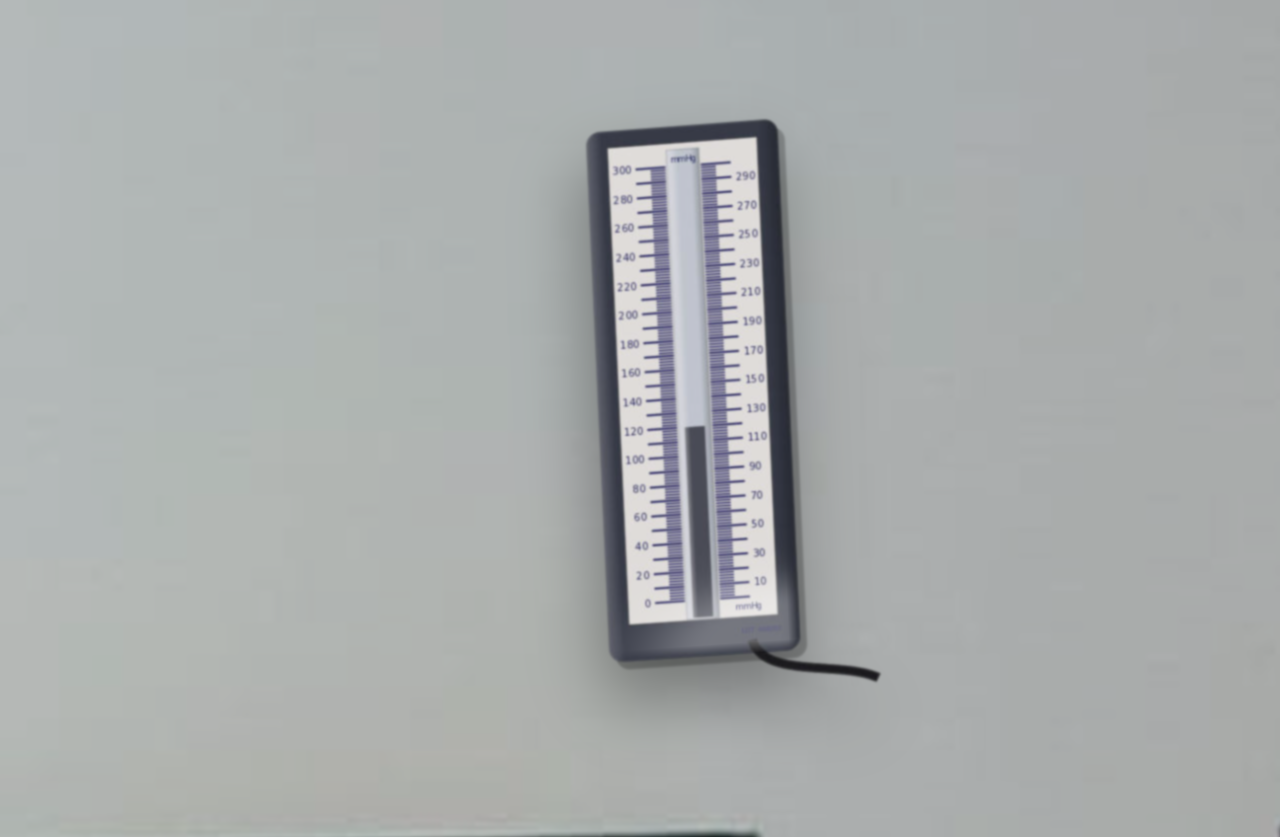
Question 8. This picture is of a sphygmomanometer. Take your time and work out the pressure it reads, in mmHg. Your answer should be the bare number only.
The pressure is 120
